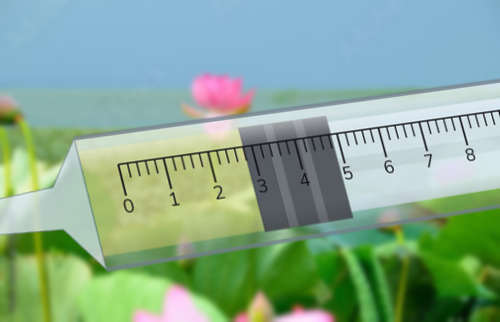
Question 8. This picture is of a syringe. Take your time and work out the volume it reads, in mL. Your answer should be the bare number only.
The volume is 2.8
